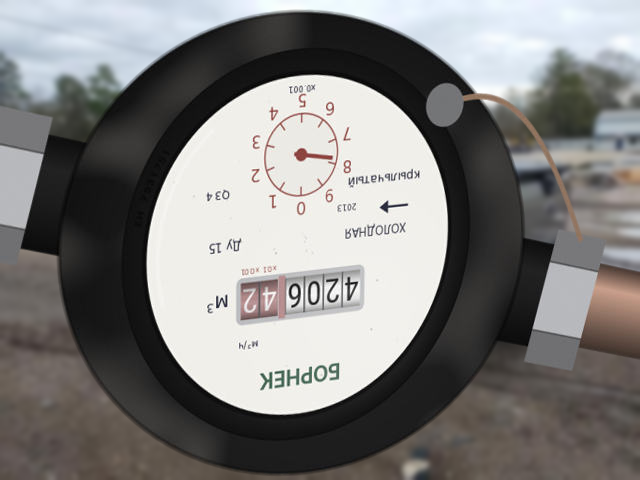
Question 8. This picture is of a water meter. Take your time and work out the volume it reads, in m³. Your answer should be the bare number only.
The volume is 4206.427
